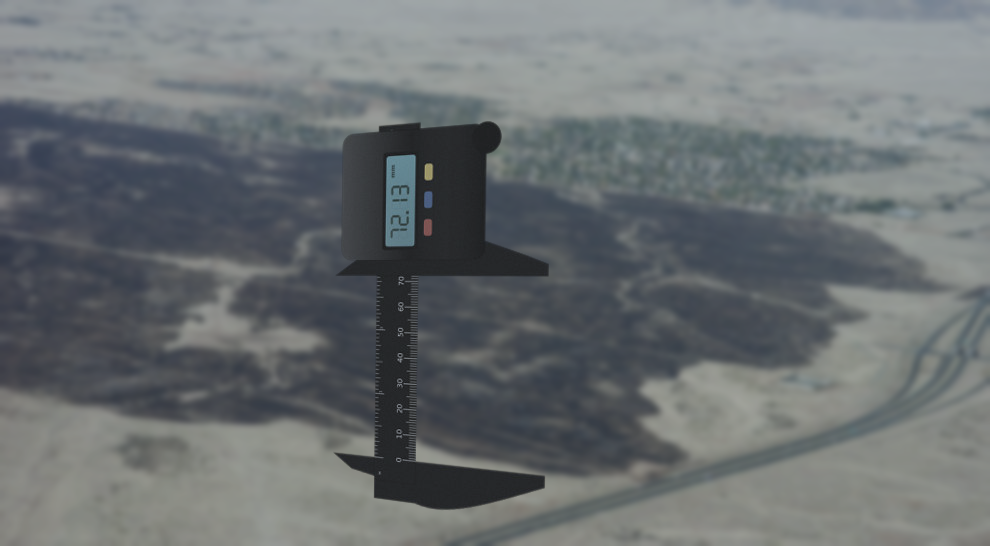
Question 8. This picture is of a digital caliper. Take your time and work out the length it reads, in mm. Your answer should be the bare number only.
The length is 72.13
